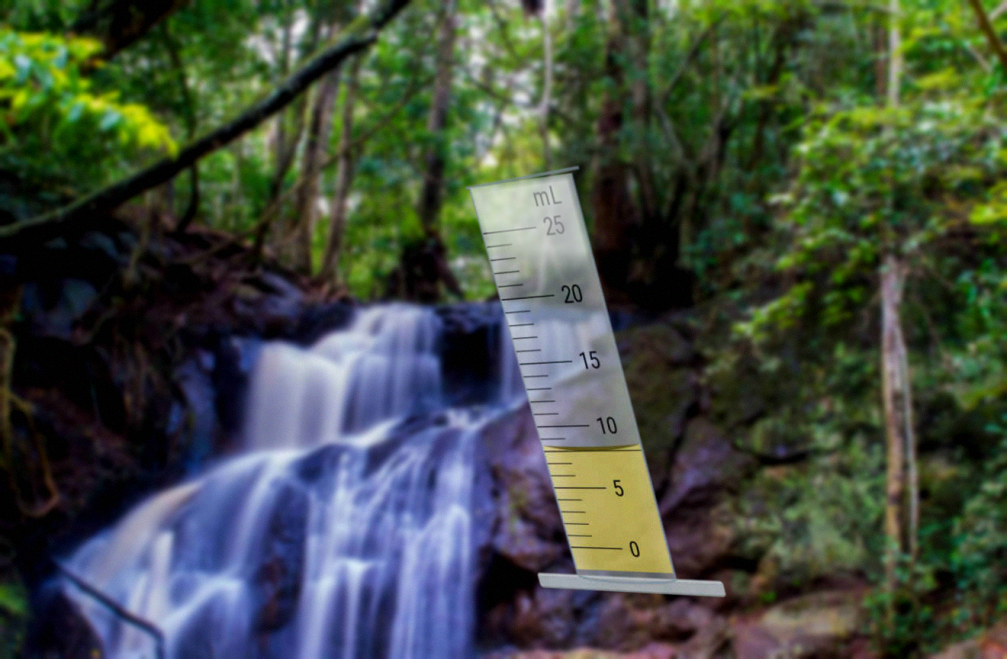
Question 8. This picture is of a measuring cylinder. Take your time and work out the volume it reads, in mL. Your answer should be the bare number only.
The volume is 8
